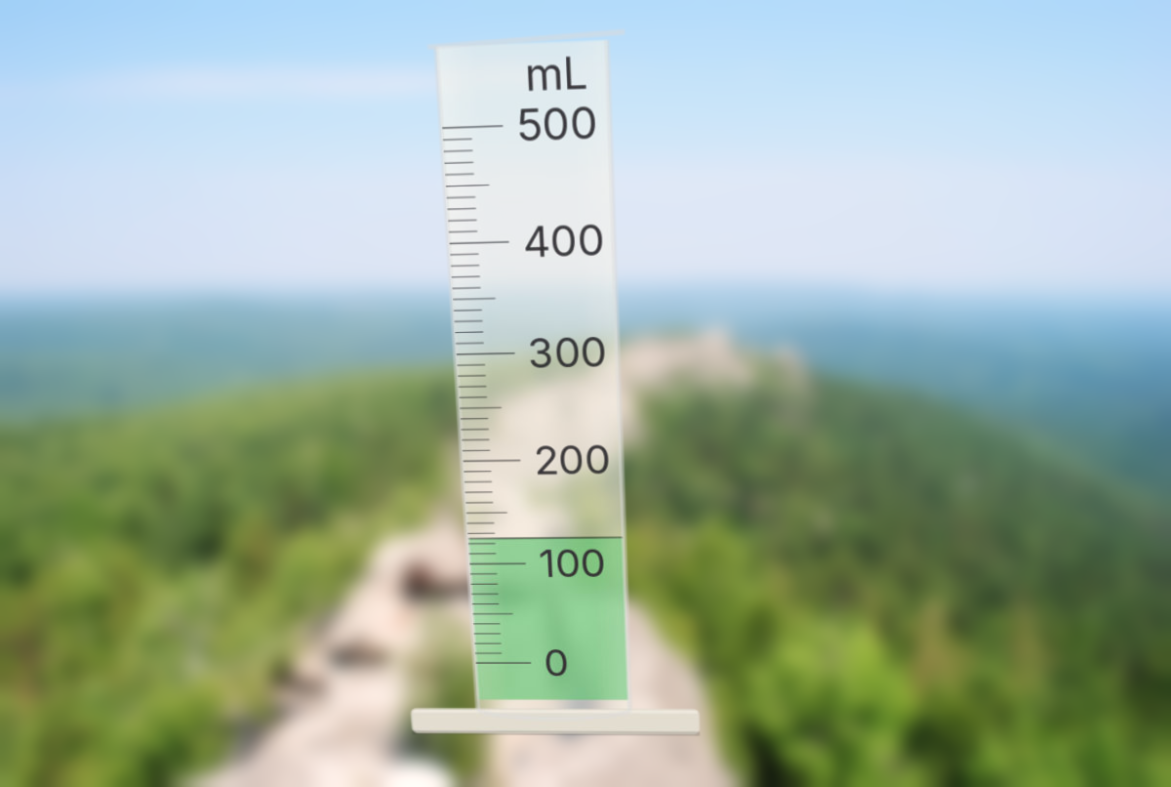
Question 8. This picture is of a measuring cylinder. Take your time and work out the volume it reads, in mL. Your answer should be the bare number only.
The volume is 125
